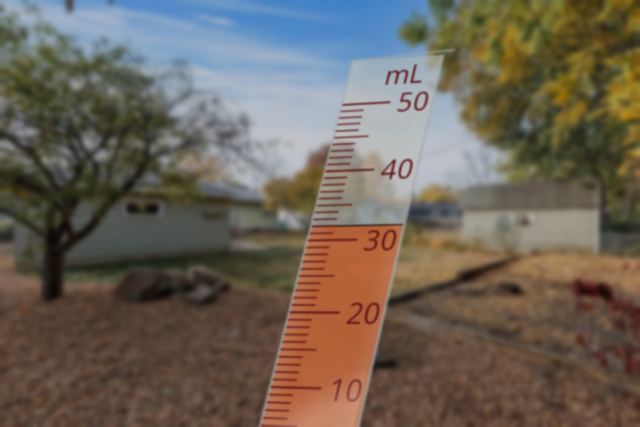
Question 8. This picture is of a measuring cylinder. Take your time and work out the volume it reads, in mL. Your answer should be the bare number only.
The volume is 32
